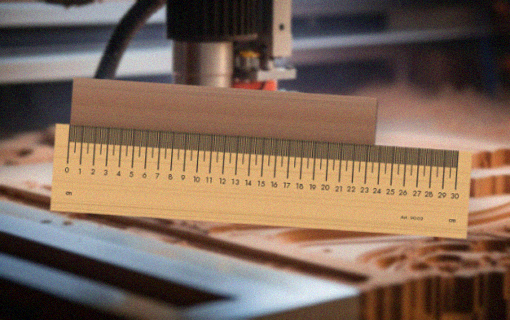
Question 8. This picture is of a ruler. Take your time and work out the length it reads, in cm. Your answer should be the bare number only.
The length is 23.5
